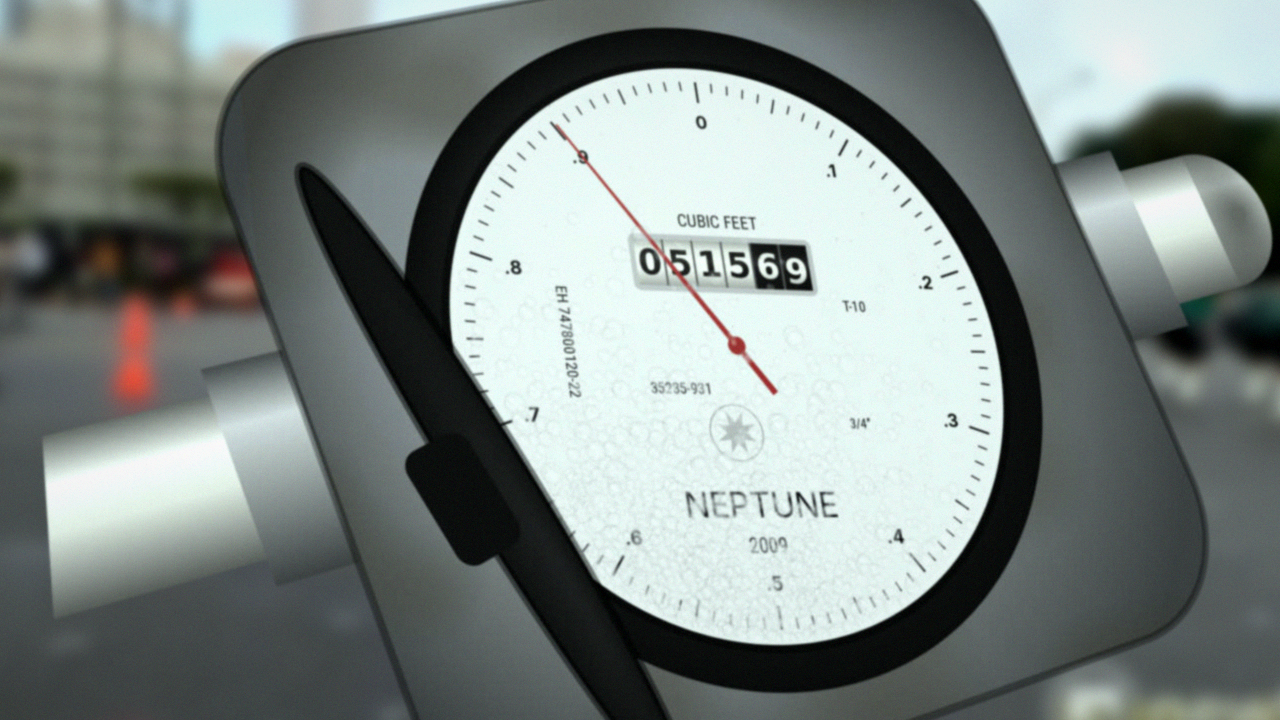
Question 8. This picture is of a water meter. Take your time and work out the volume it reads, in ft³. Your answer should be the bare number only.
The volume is 51568.90
